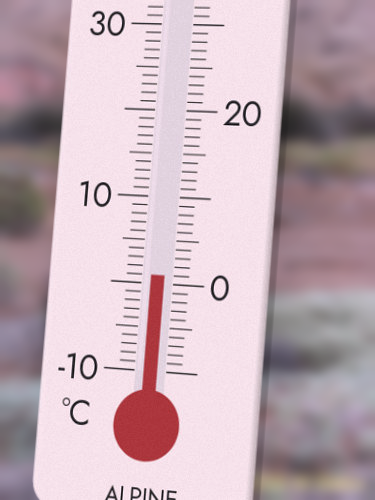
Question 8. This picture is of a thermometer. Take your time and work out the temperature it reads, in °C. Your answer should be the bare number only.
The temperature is 1
